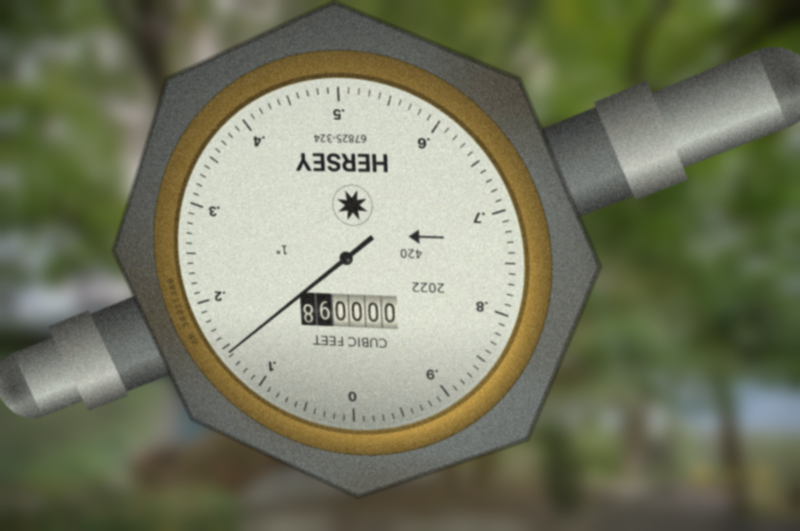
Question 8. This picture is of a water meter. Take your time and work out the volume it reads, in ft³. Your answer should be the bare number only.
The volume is 98.14
